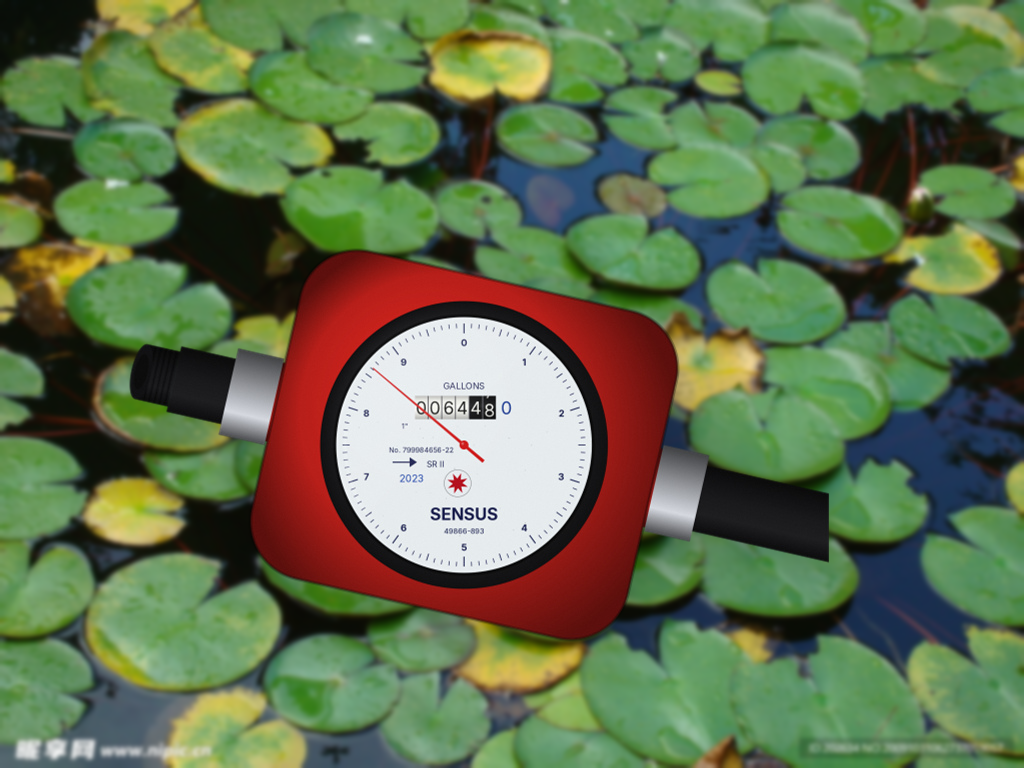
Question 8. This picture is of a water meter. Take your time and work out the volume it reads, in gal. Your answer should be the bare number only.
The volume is 64478.6
